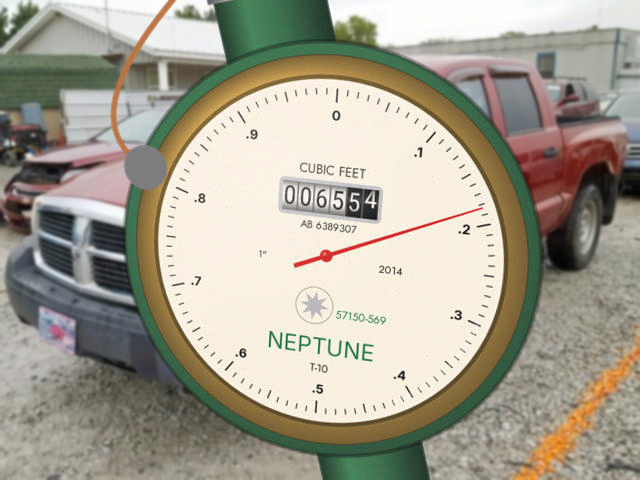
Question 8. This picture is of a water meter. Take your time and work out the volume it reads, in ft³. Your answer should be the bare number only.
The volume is 6554.18
